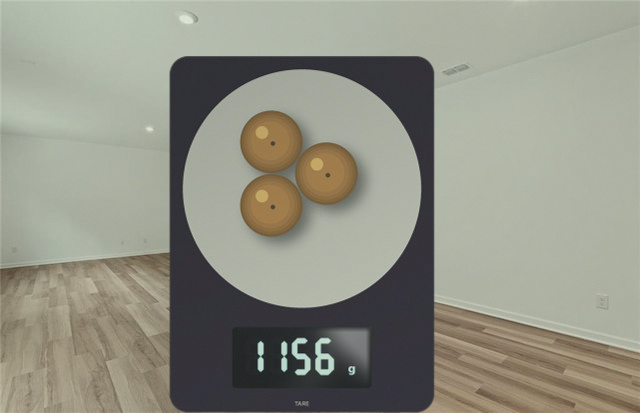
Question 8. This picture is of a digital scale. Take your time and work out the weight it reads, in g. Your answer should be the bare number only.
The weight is 1156
